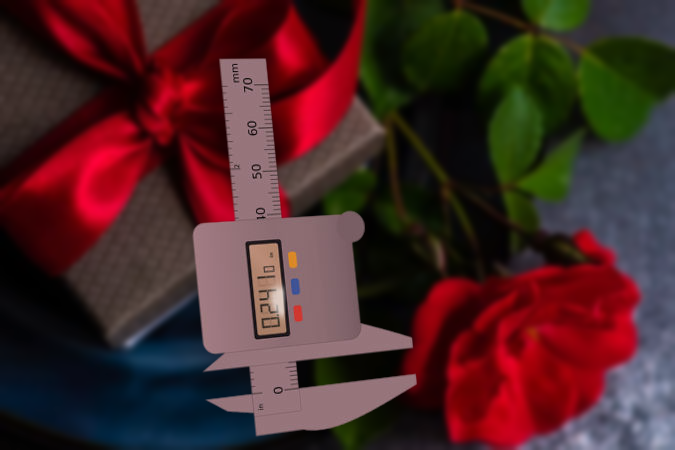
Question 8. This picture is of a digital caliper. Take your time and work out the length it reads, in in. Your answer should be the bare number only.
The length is 0.2410
